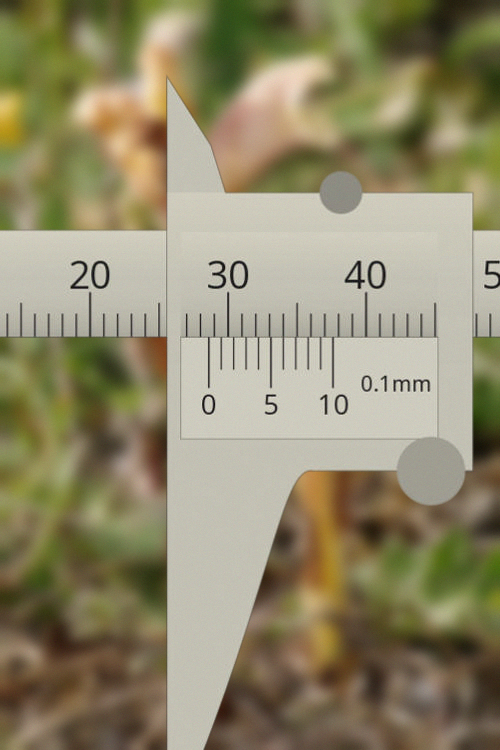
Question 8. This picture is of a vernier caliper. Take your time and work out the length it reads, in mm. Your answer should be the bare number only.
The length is 28.6
